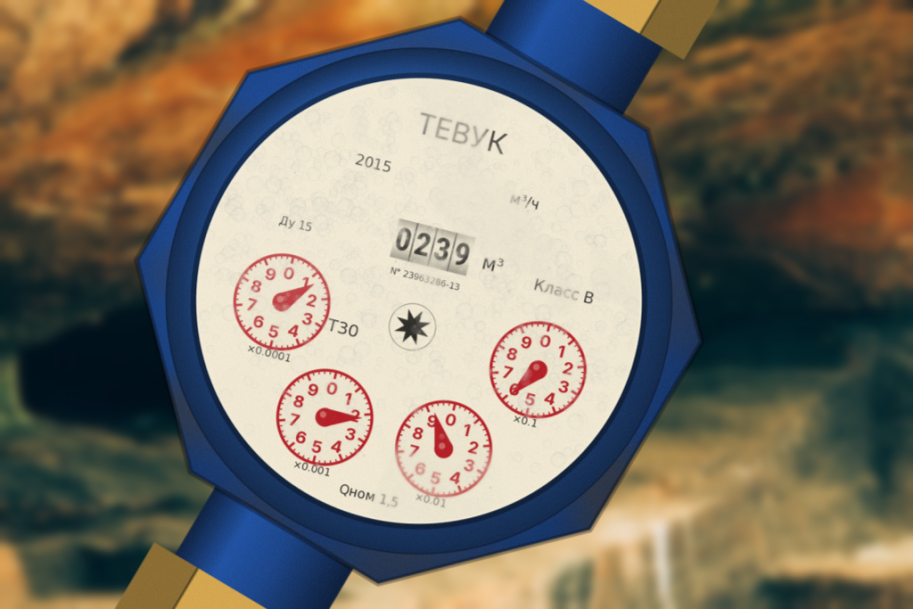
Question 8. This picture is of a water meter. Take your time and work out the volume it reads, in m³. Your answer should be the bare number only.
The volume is 239.5921
